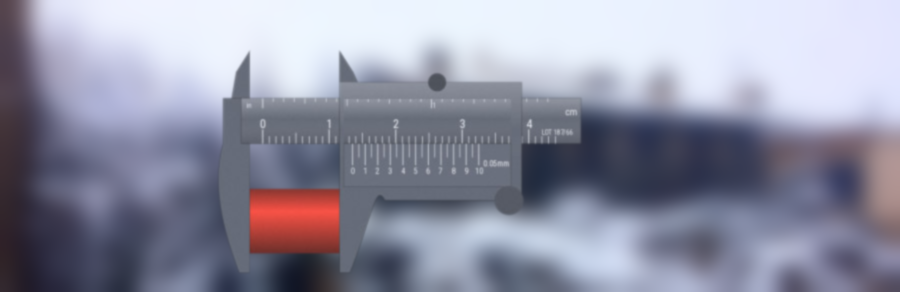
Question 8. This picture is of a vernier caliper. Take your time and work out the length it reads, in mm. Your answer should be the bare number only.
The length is 13.5
